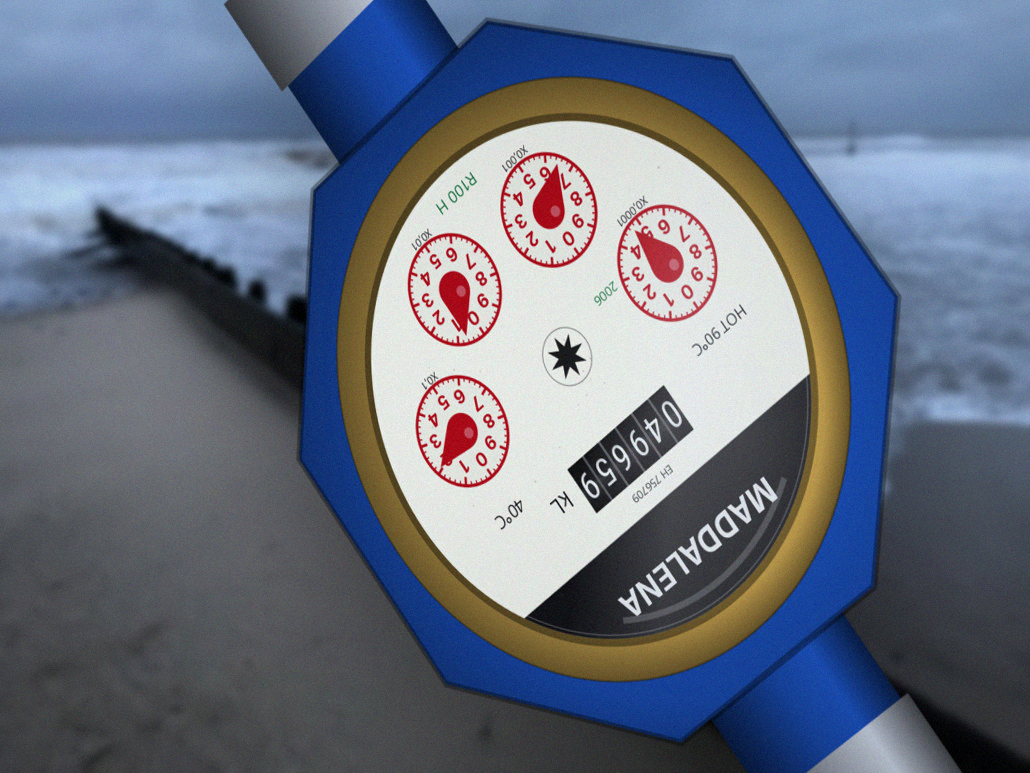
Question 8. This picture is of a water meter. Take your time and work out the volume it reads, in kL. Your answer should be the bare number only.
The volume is 49659.2064
